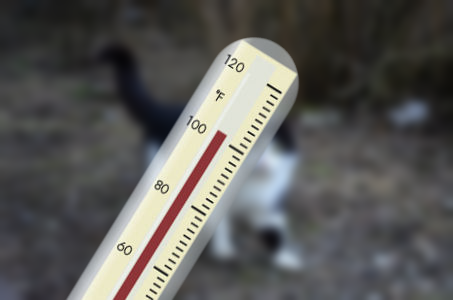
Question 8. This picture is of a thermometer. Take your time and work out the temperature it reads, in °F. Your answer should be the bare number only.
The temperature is 102
